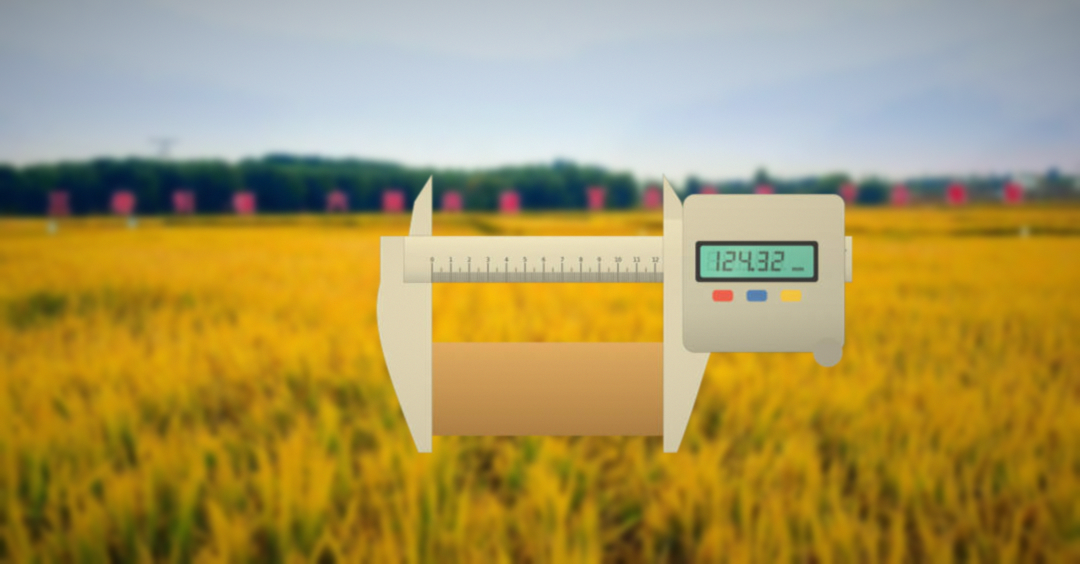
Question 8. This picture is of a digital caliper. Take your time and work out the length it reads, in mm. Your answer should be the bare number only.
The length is 124.32
